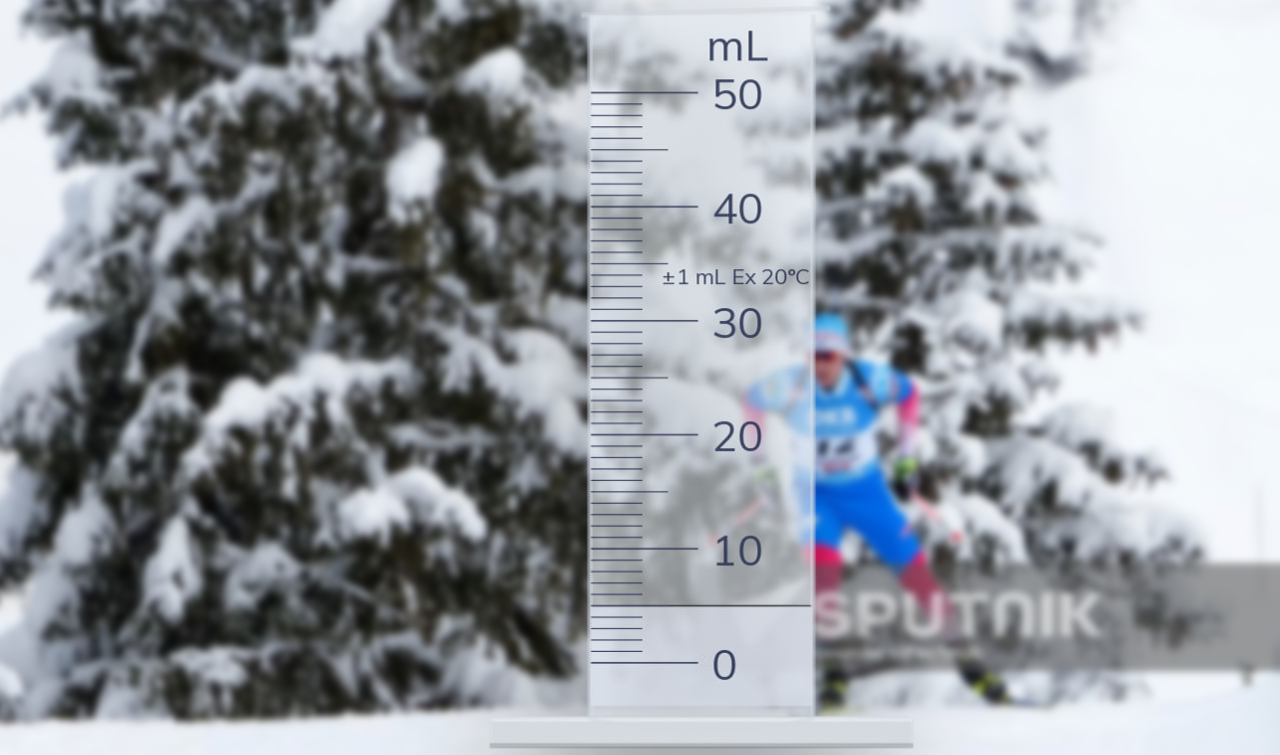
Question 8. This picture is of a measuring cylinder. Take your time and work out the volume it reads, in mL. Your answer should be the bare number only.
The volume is 5
